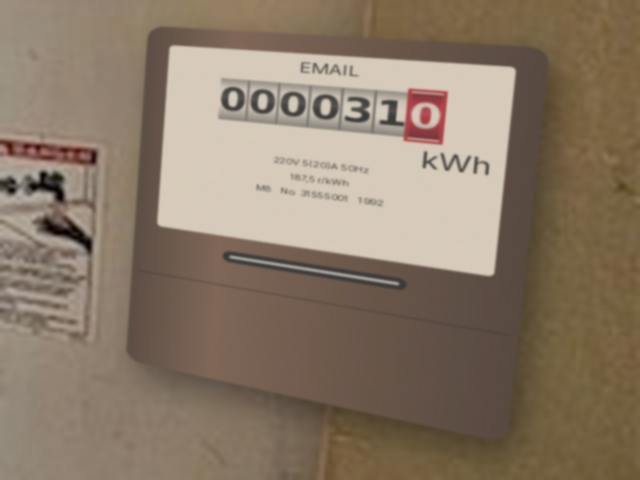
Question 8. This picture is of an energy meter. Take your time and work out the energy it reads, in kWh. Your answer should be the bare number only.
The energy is 31.0
